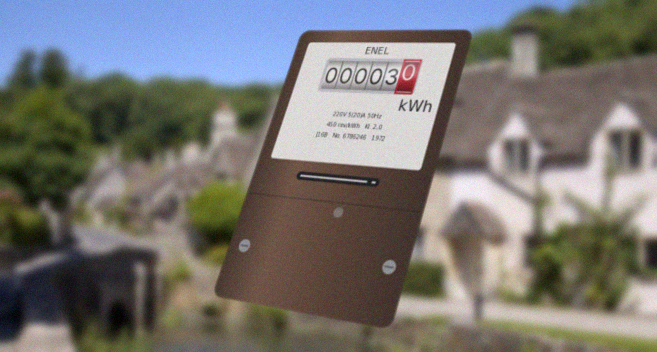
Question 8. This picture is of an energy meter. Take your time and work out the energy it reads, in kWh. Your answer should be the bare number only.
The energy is 3.0
